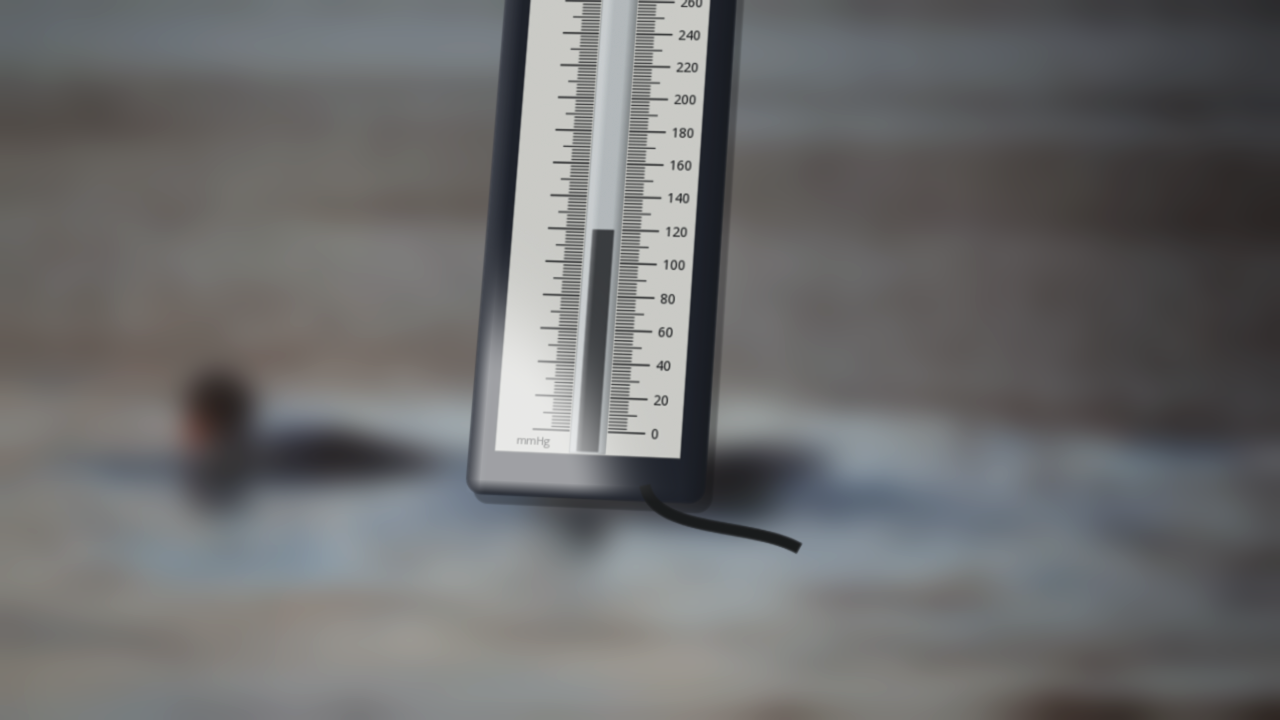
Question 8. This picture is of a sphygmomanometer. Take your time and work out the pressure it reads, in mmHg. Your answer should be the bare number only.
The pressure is 120
